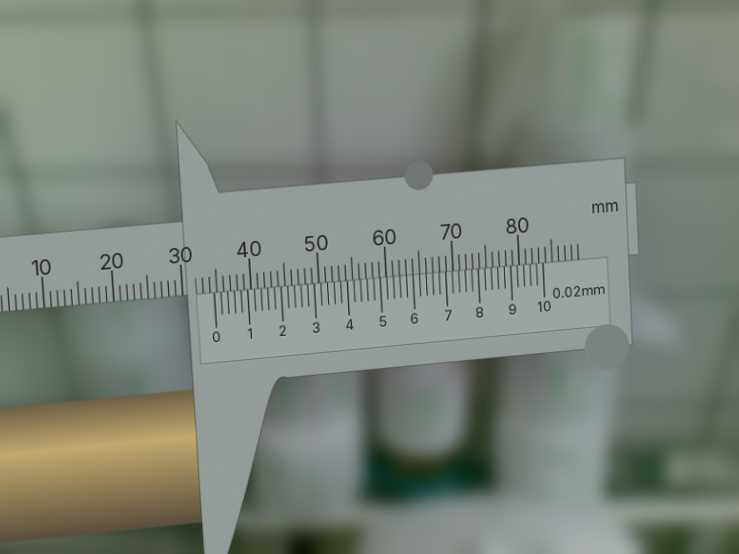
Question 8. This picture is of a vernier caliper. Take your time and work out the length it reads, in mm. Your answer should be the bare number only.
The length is 34.6
